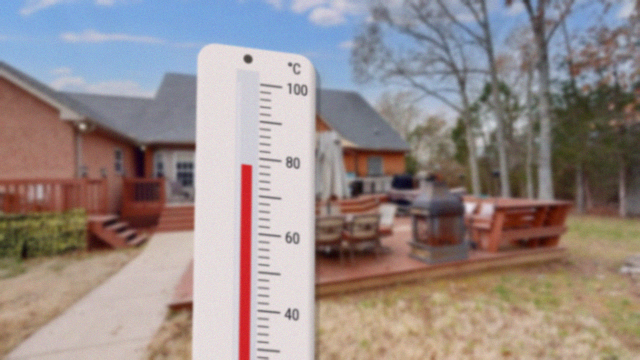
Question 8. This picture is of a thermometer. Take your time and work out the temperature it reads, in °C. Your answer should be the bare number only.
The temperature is 78
